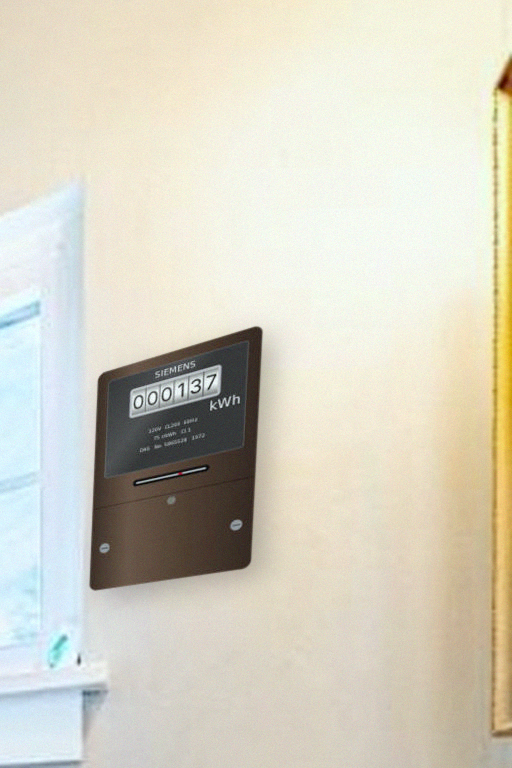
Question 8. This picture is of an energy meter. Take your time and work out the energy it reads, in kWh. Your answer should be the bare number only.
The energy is 137
